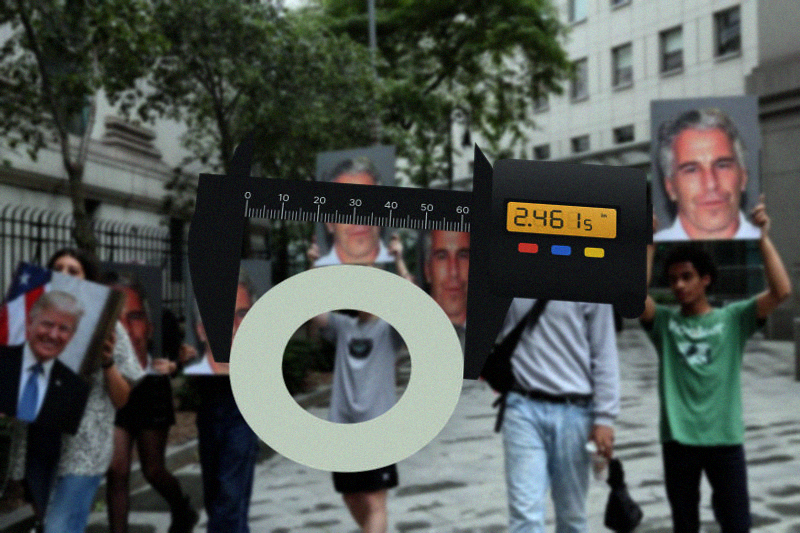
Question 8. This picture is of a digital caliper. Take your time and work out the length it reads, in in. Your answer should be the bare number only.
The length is 2.4615
